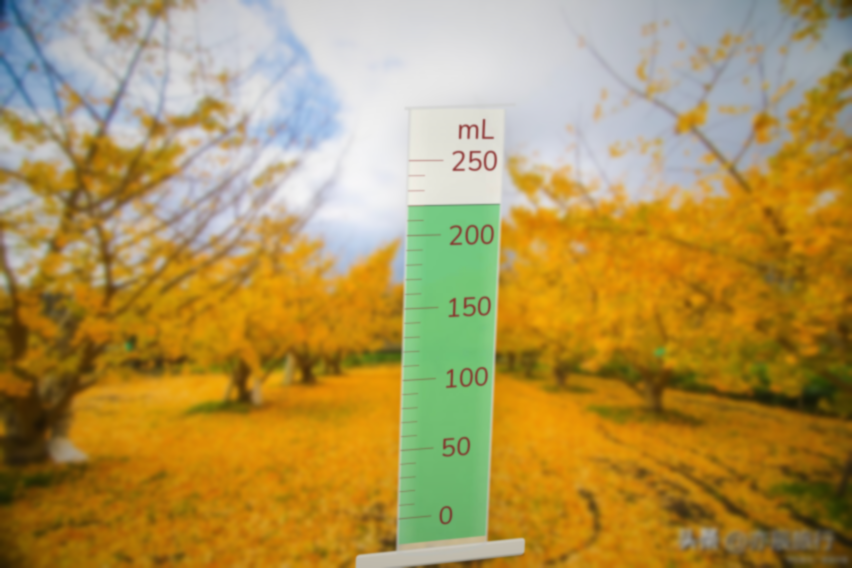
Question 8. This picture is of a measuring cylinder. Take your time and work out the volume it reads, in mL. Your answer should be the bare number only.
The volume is 220
